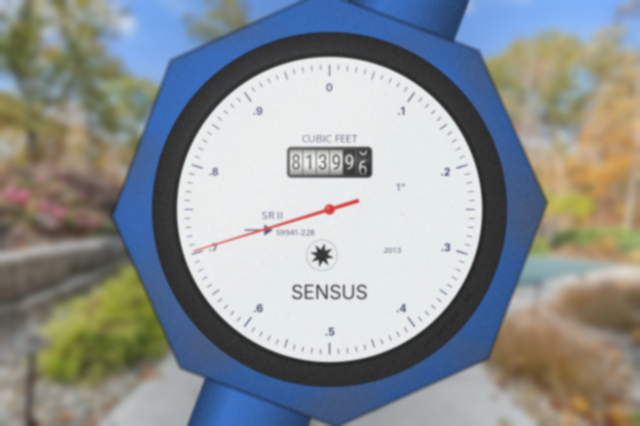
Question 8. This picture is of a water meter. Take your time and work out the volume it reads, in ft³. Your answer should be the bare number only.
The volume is 813995.70
